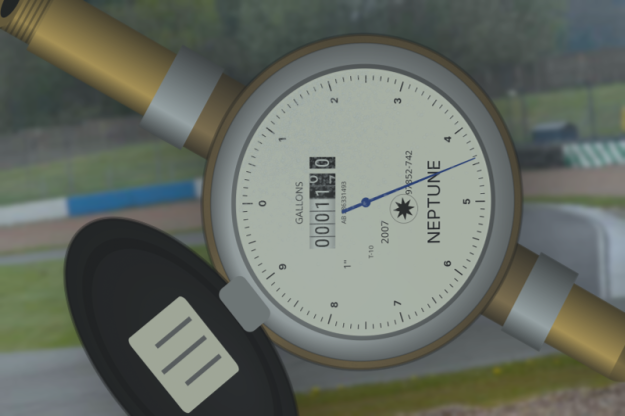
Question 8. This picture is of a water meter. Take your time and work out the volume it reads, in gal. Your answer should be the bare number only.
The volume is 1164.4
